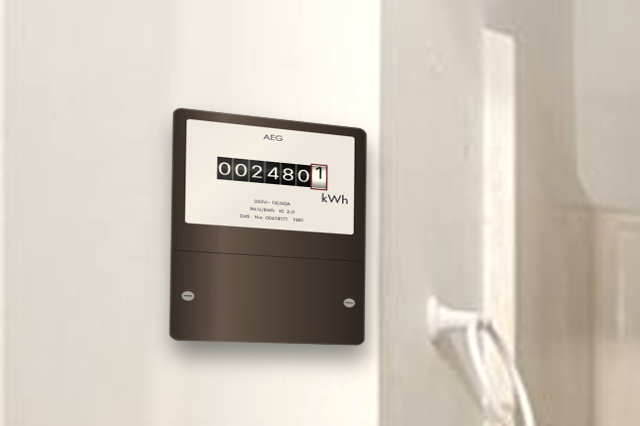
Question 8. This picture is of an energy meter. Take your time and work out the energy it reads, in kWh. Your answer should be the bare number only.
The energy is 2480.1
